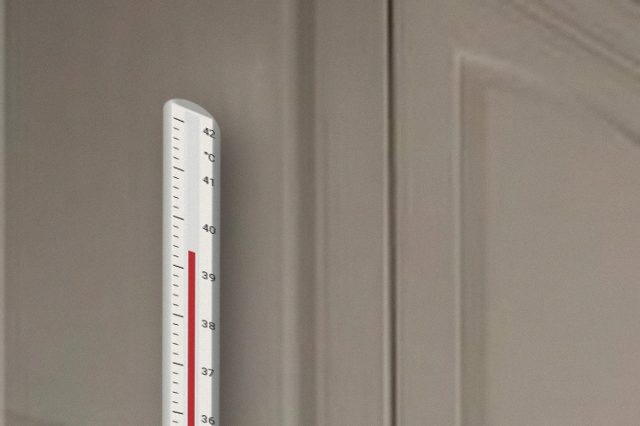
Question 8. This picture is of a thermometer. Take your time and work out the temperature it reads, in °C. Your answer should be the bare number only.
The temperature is 39.4
